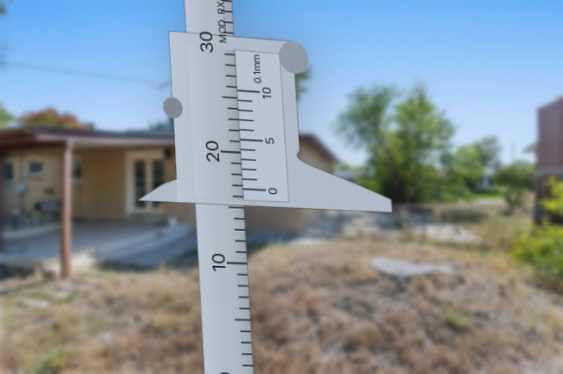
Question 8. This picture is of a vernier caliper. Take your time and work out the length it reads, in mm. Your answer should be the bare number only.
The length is 16.7
